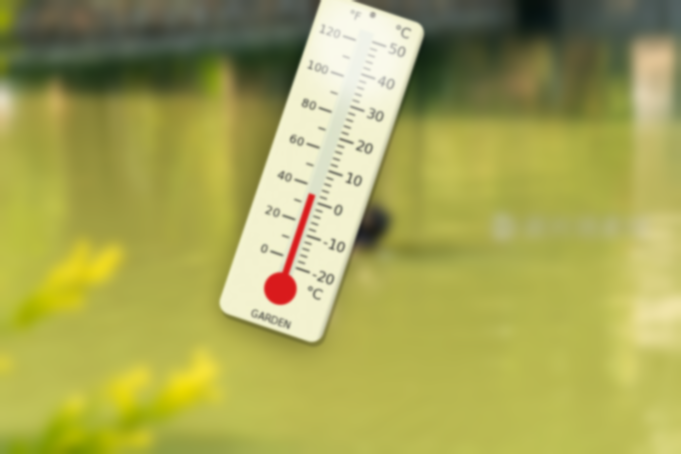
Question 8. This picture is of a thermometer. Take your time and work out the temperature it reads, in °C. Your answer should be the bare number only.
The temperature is 2
